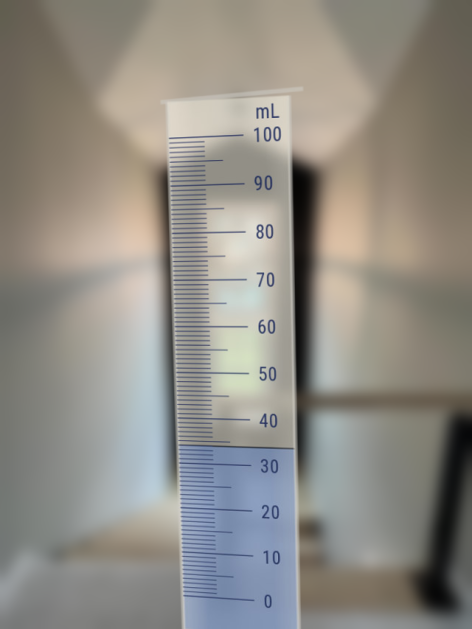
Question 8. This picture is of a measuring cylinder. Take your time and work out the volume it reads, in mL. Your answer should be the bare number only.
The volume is 34
